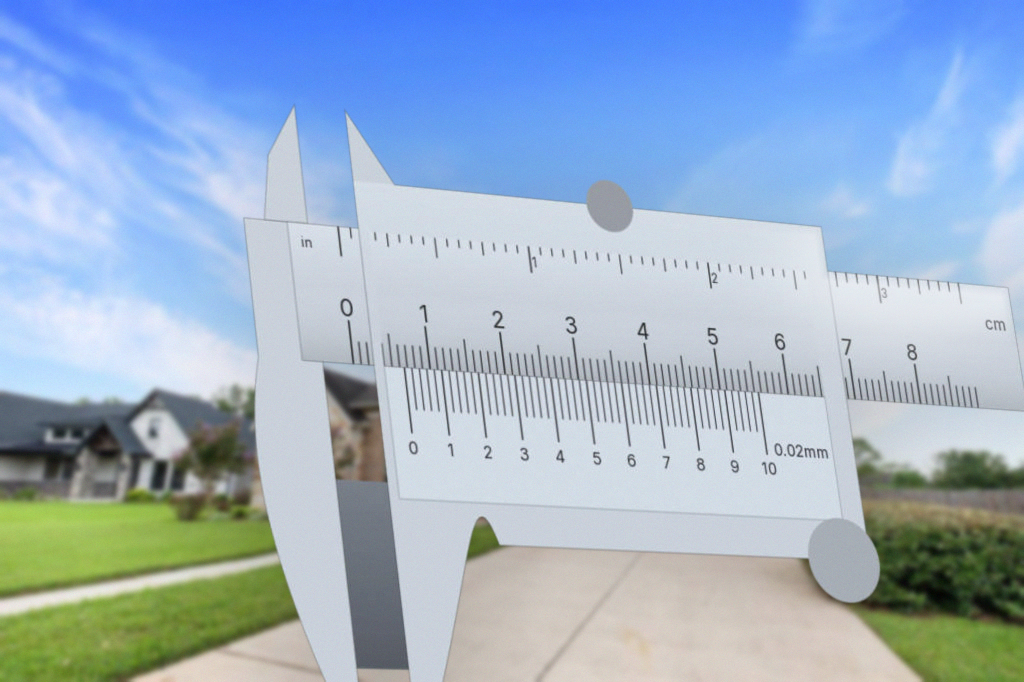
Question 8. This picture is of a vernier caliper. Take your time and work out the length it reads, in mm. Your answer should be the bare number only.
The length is 6.6
